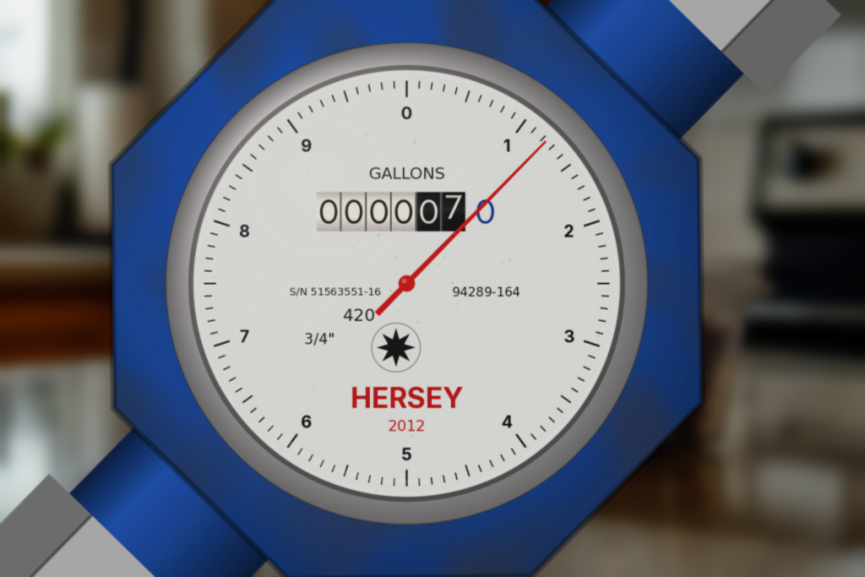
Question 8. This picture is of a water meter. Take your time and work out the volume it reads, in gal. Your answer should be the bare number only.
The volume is 71.2
